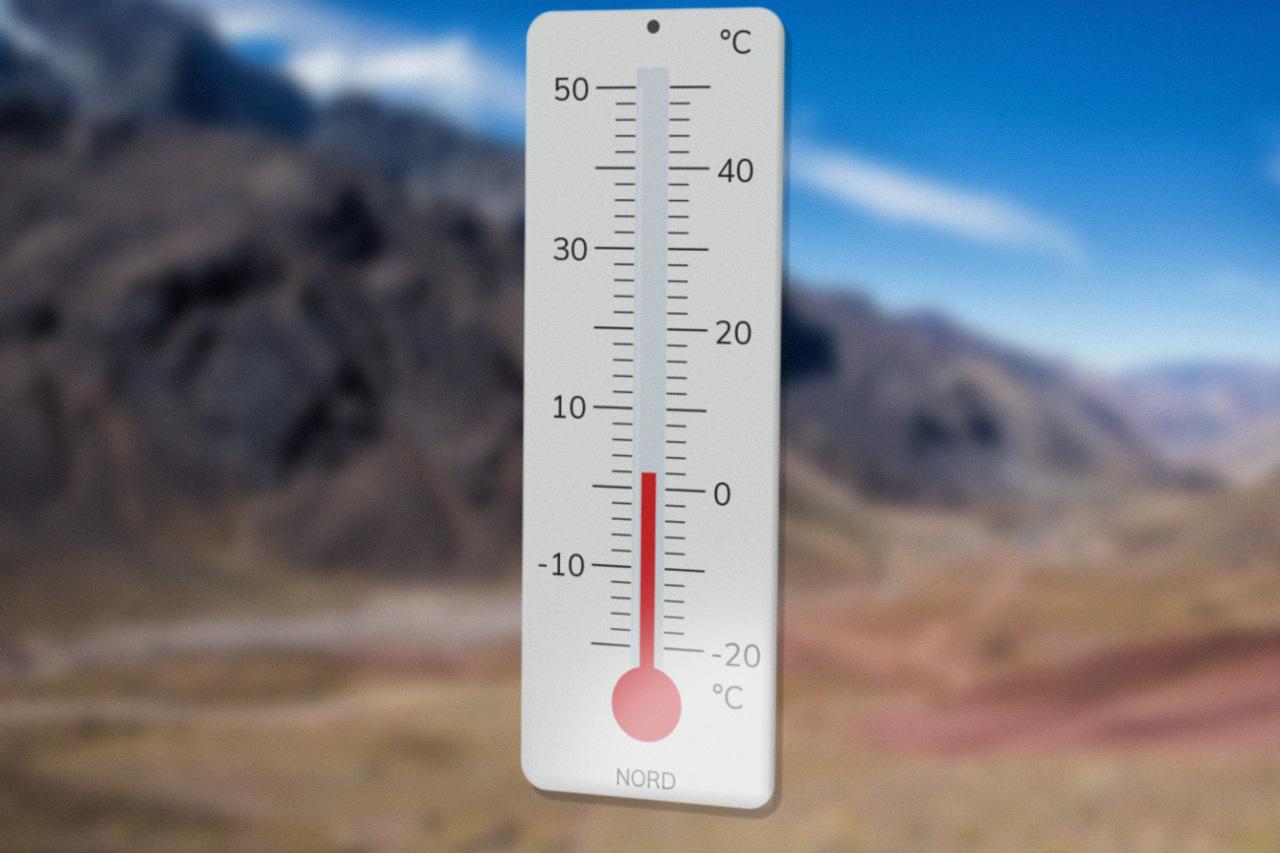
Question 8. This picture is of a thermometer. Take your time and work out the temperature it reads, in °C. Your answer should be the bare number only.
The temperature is 2
